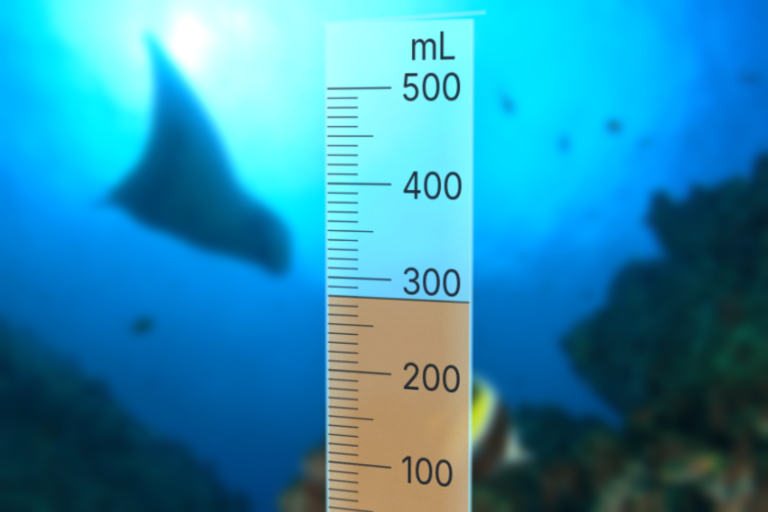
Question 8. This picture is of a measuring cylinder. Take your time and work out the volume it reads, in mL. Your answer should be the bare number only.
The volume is 280
